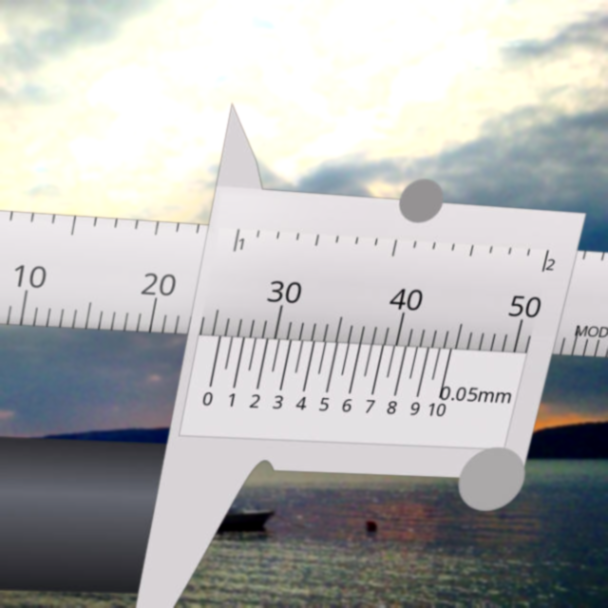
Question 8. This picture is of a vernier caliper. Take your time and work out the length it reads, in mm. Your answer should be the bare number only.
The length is 25.6
